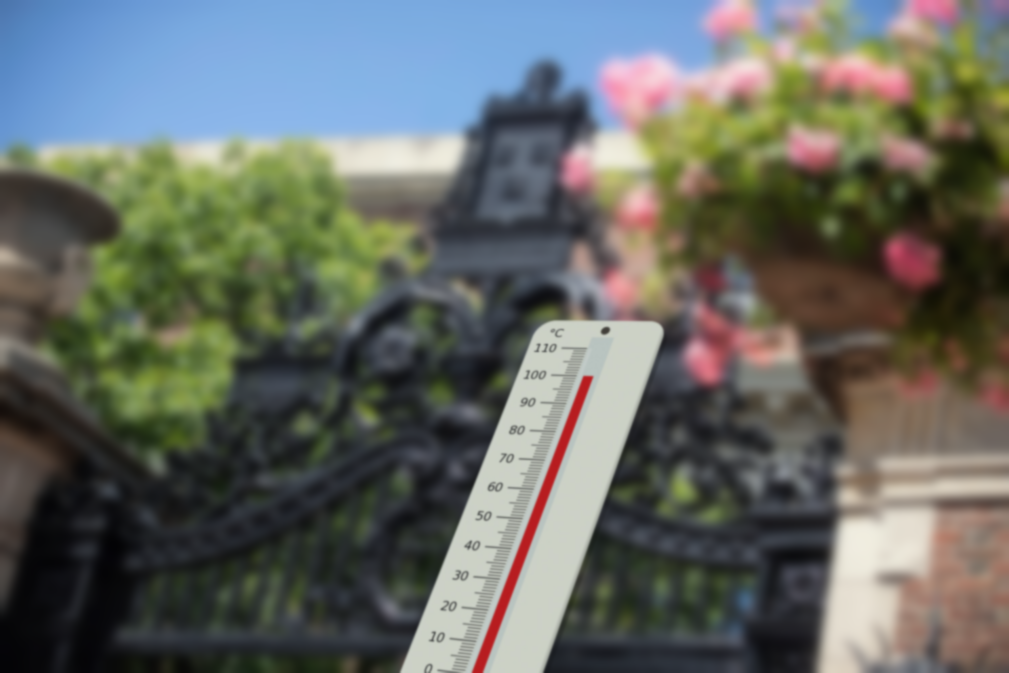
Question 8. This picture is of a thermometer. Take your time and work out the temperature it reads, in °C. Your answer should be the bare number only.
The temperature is 100
